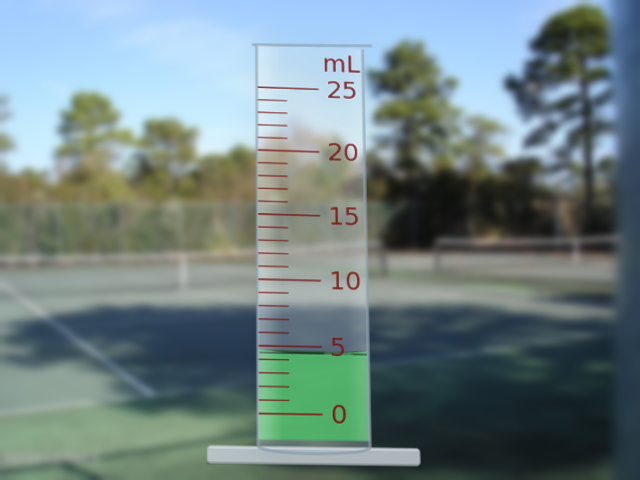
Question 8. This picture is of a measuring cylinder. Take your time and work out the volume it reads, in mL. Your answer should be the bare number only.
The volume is 4.5
